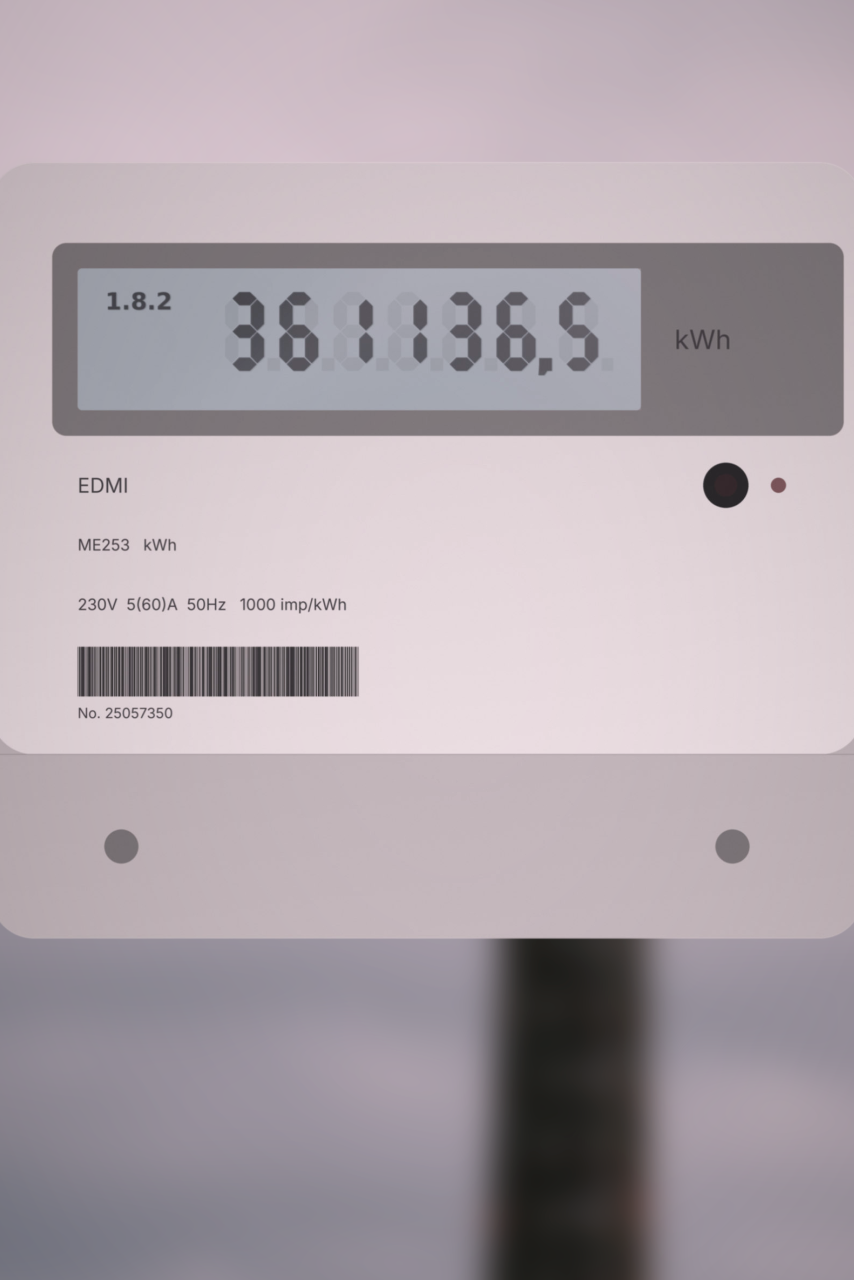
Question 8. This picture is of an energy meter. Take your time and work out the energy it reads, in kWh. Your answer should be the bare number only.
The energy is 361136.5
